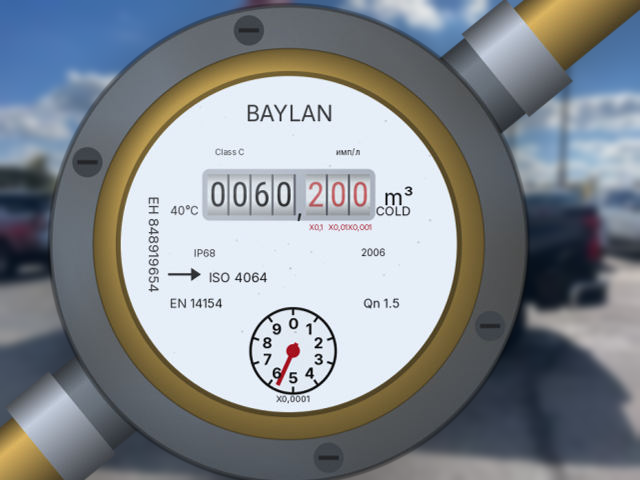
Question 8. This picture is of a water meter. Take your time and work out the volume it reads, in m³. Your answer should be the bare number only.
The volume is 60.2005
